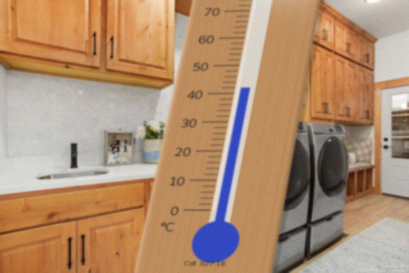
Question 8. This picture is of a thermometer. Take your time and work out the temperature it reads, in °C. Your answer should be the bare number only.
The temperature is 42
